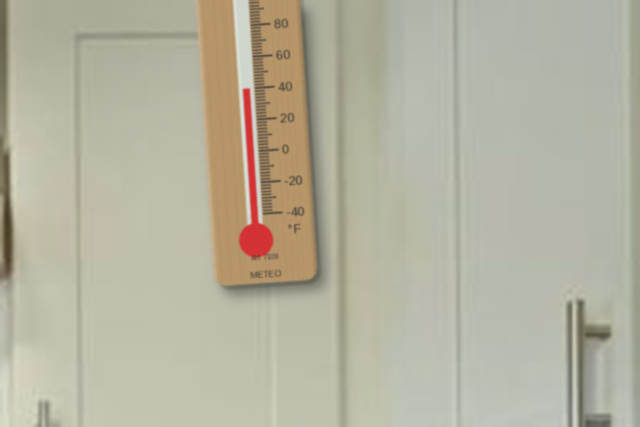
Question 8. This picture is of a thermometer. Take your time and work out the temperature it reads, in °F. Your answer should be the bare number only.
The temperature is 40
